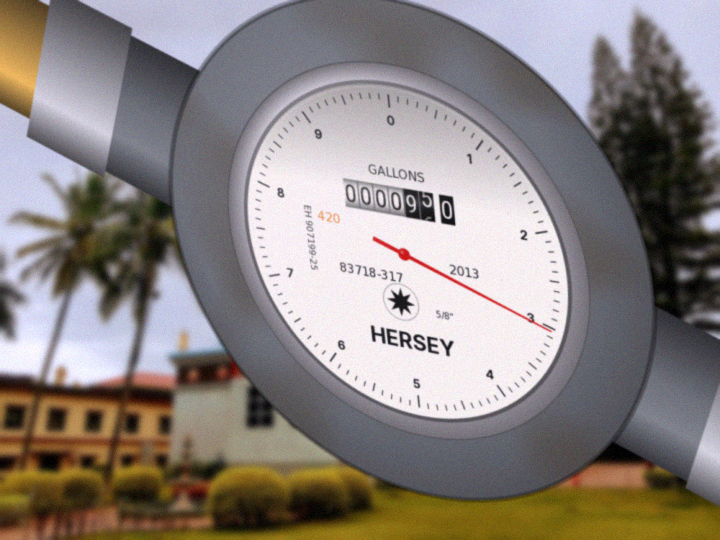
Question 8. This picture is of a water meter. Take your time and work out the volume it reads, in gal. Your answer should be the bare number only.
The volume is 953.0
